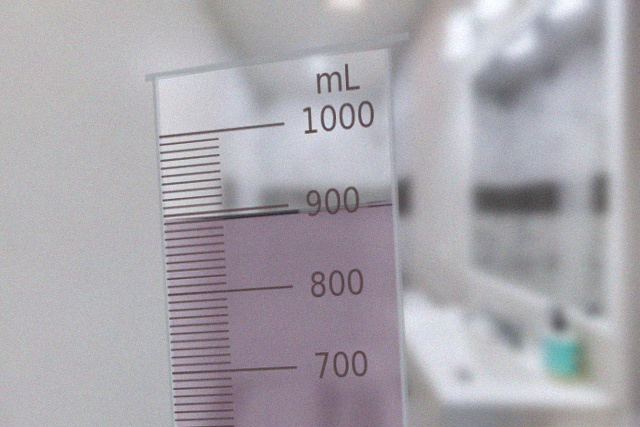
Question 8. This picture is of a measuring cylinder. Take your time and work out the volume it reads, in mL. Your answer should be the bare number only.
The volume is 890
